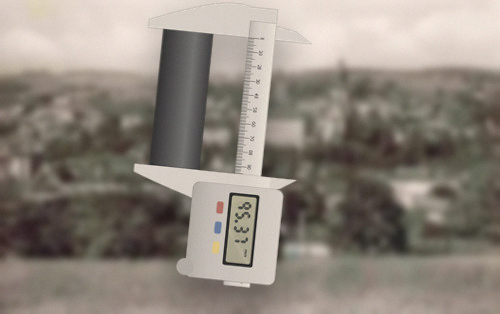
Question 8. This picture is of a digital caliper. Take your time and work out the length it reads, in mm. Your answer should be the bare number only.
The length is 95.37
